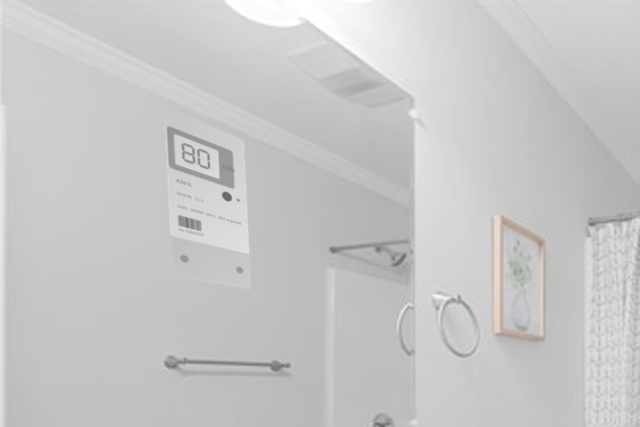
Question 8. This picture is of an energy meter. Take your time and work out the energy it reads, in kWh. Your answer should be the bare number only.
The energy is 80
